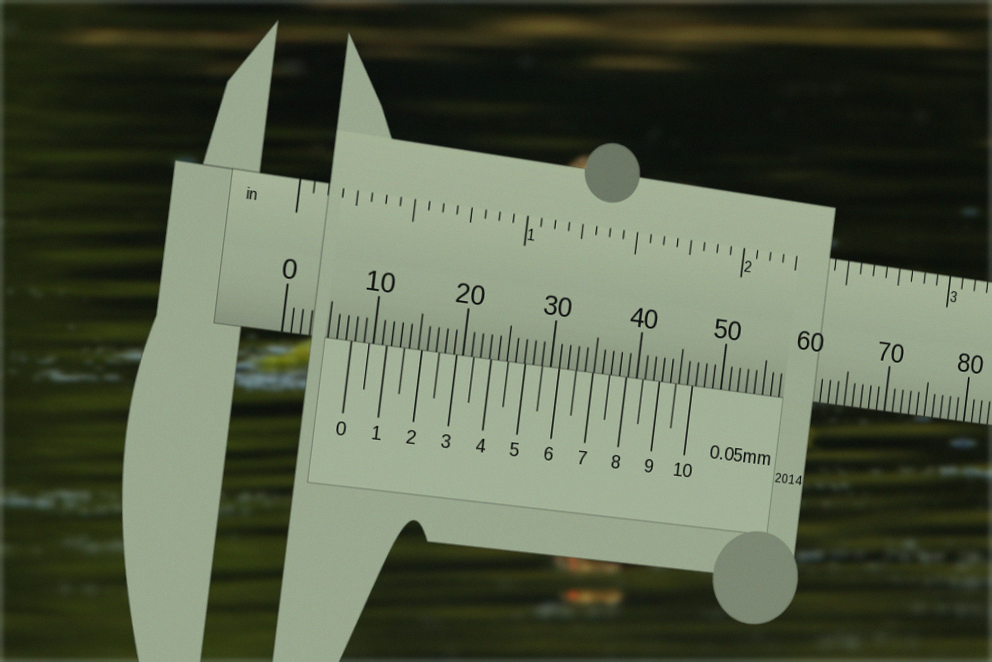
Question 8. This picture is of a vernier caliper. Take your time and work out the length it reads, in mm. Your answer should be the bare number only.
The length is 7.6
